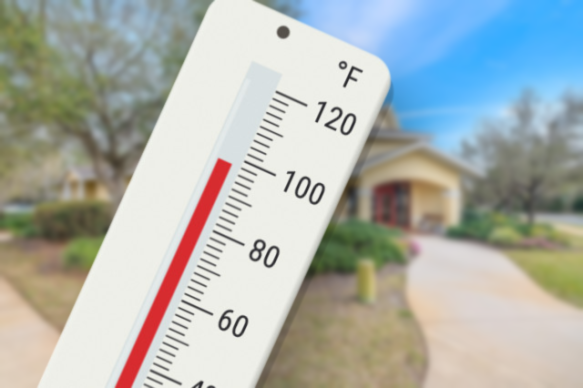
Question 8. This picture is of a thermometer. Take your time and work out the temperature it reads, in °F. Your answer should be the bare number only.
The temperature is 98
